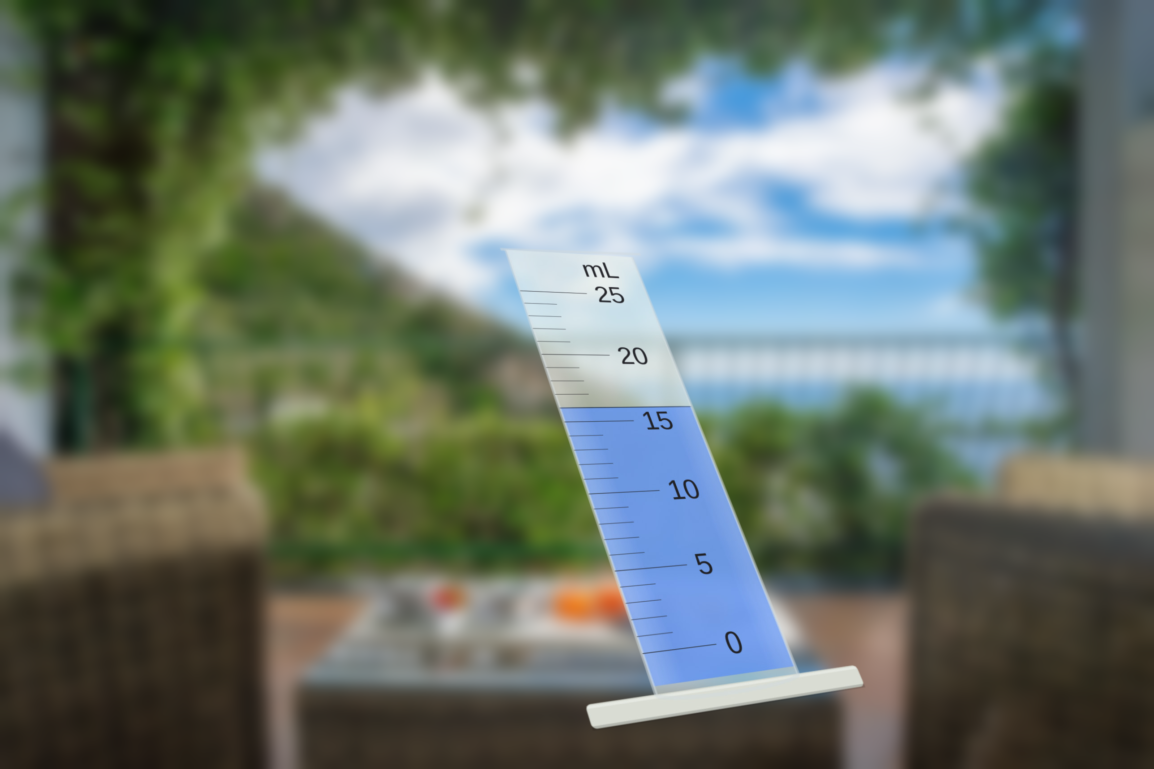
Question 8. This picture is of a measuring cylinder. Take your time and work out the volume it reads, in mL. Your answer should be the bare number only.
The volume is 16
